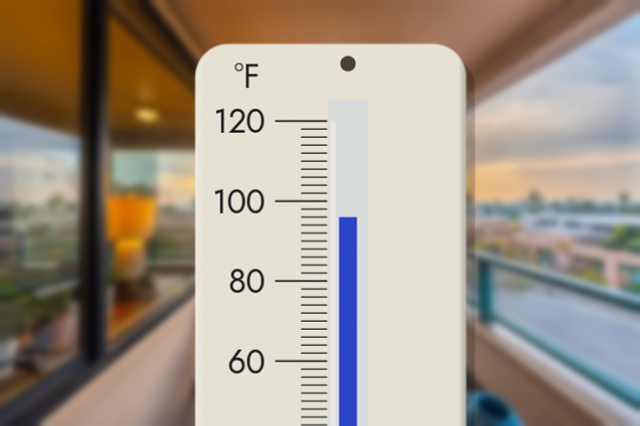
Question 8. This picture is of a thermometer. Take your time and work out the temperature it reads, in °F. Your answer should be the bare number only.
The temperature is 96
